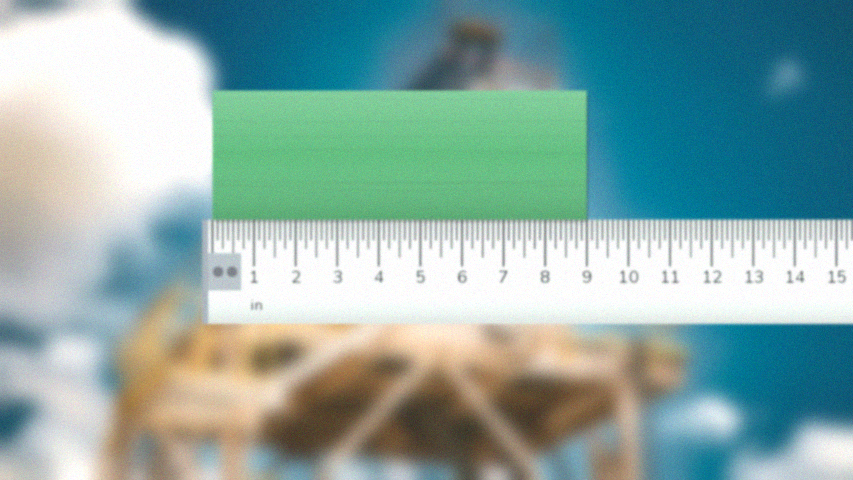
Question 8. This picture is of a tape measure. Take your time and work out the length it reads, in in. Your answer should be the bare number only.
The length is 9
